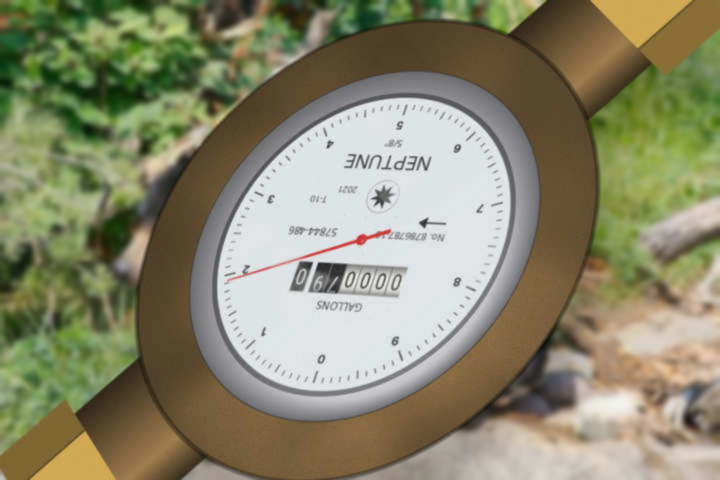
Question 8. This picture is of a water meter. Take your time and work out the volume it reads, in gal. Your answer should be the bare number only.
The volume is 791.9
